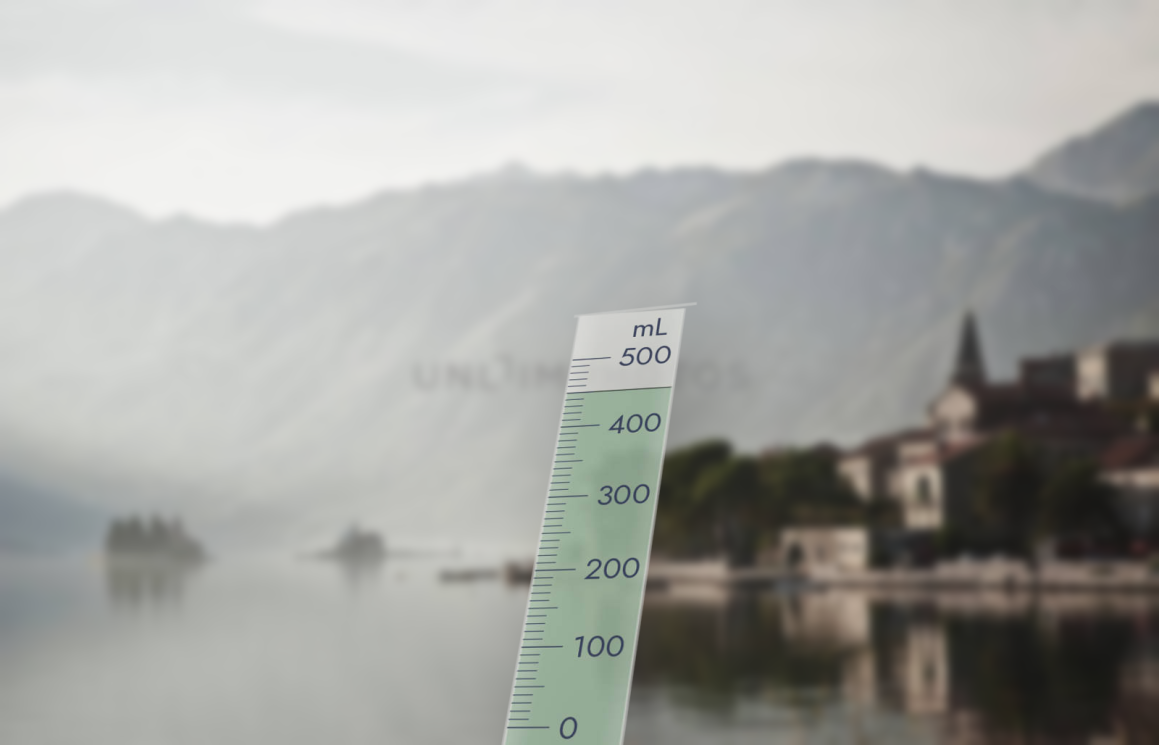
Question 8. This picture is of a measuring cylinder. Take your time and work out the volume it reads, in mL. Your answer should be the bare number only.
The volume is 450
